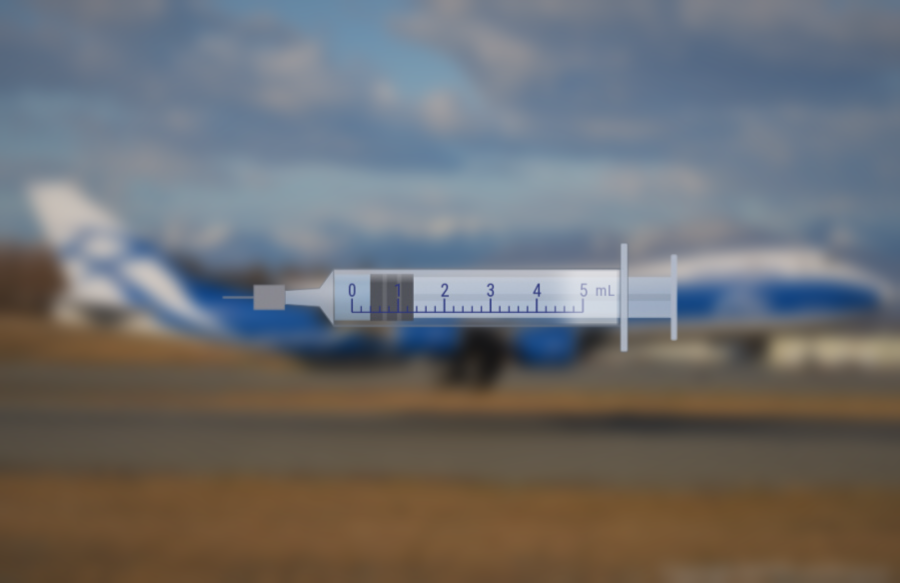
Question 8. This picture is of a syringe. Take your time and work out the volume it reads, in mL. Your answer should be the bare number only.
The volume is 0.4
